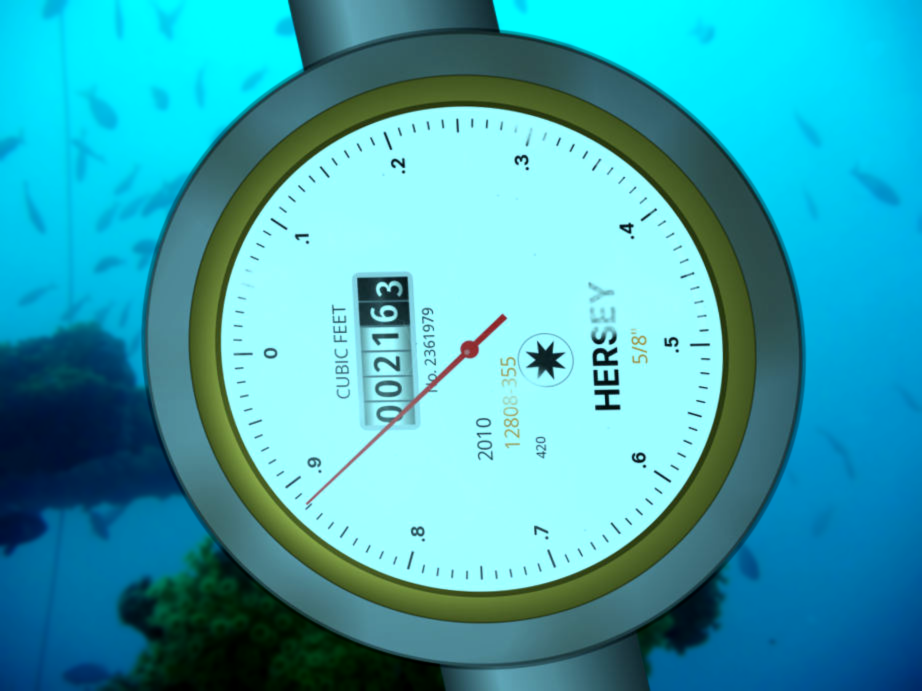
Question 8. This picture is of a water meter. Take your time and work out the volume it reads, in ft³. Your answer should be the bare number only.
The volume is 2162.88
